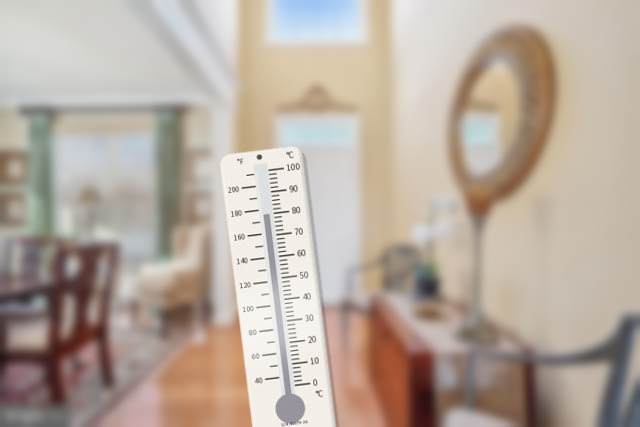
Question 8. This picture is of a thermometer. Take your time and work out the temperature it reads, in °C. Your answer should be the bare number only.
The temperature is 80
